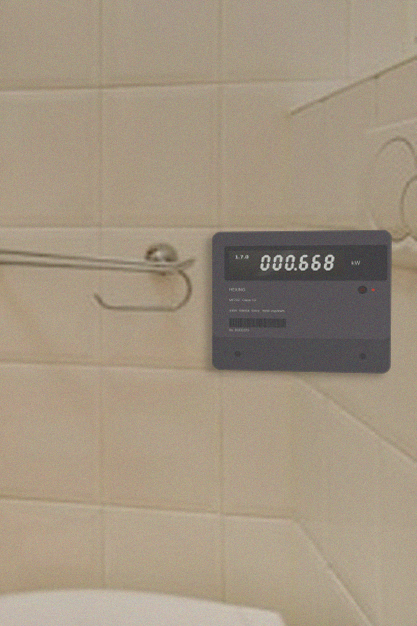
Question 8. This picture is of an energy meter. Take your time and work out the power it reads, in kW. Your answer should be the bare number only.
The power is 0.668
